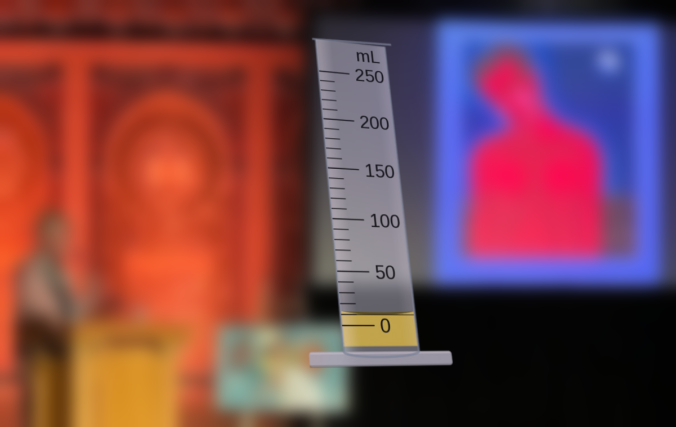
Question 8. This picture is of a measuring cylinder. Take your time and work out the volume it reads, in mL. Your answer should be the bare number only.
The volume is 10
